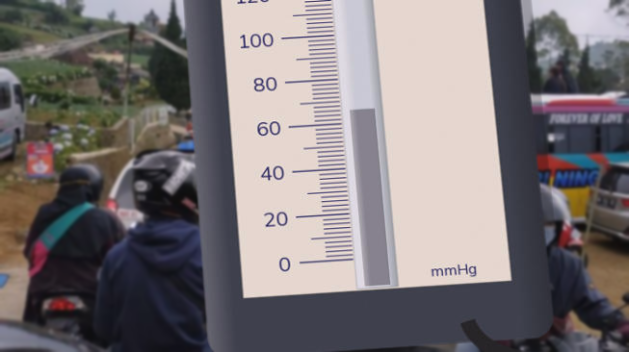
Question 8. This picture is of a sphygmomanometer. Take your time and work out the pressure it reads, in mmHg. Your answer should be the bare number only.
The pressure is 66
